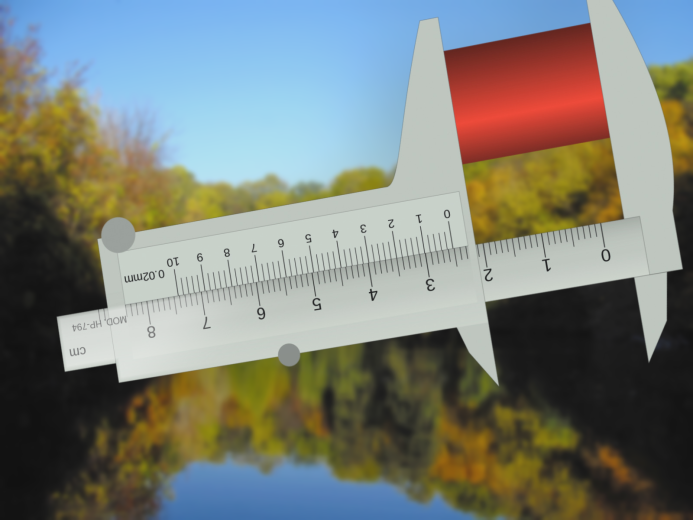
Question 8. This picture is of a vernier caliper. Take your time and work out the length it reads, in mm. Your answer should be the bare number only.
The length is 25.2
